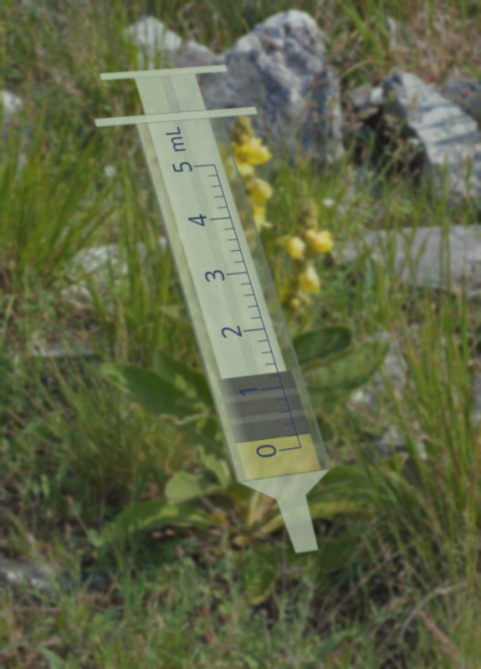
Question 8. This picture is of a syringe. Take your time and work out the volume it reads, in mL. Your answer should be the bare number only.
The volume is 0.2
